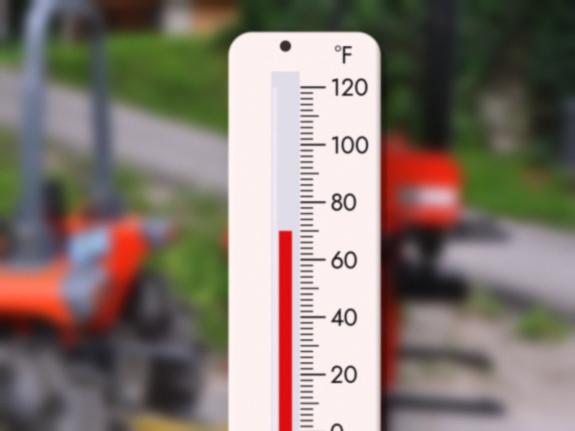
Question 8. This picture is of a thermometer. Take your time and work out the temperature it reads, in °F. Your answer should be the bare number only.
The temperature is 70
